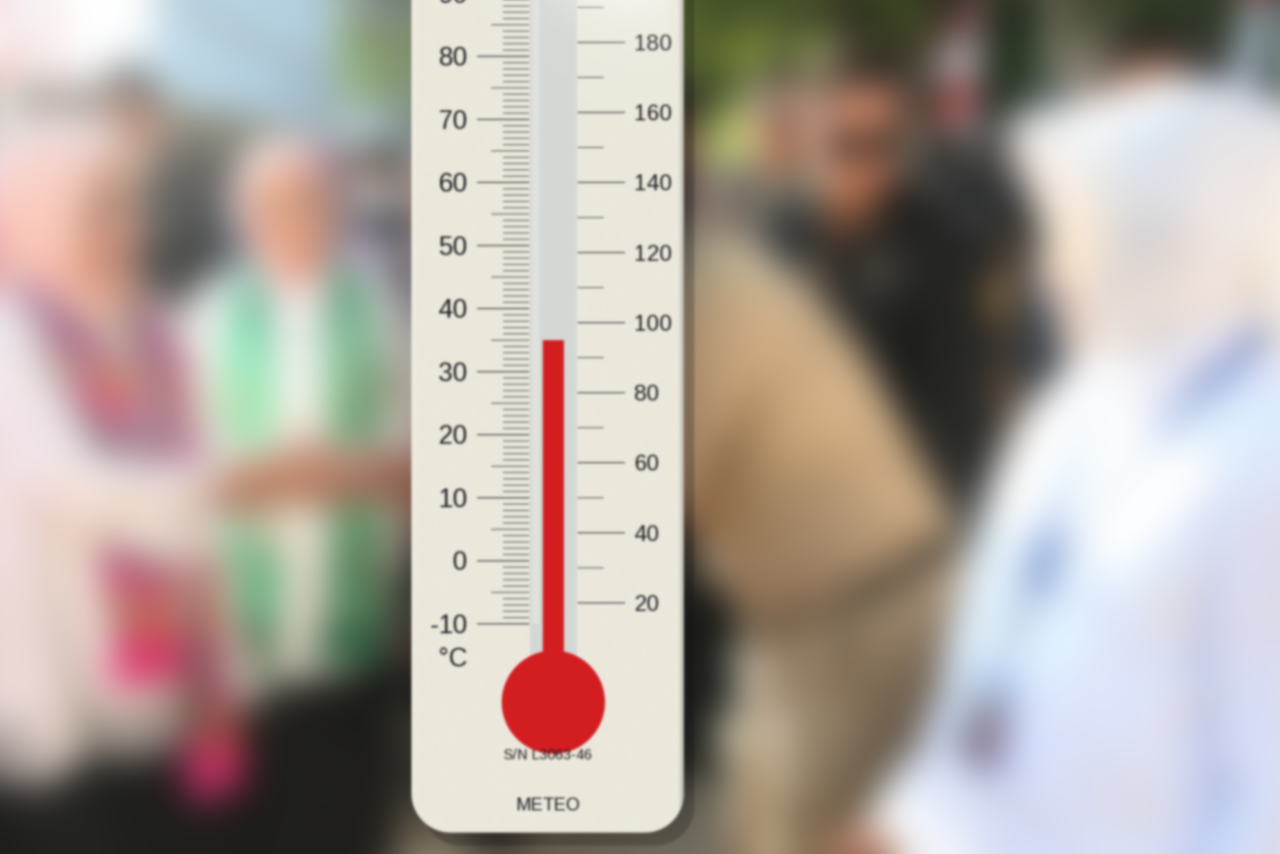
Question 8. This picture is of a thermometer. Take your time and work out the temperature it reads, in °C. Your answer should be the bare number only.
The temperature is 35
